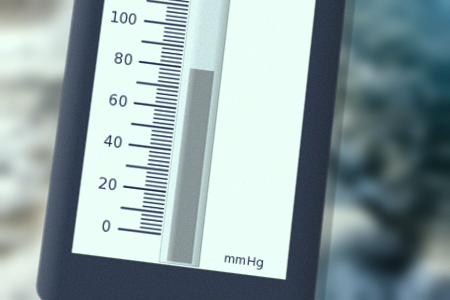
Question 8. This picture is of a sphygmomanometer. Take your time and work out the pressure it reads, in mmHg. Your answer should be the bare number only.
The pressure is 80
